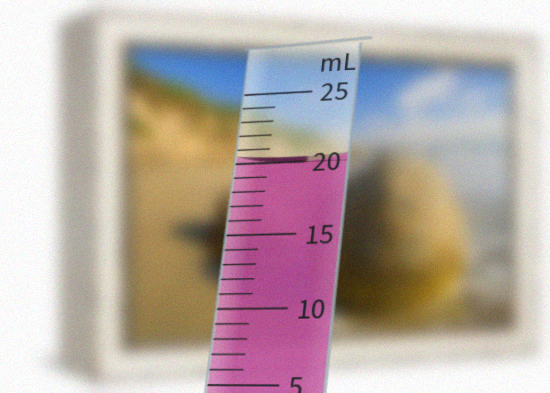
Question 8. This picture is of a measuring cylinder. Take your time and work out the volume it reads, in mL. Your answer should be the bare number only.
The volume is 20
